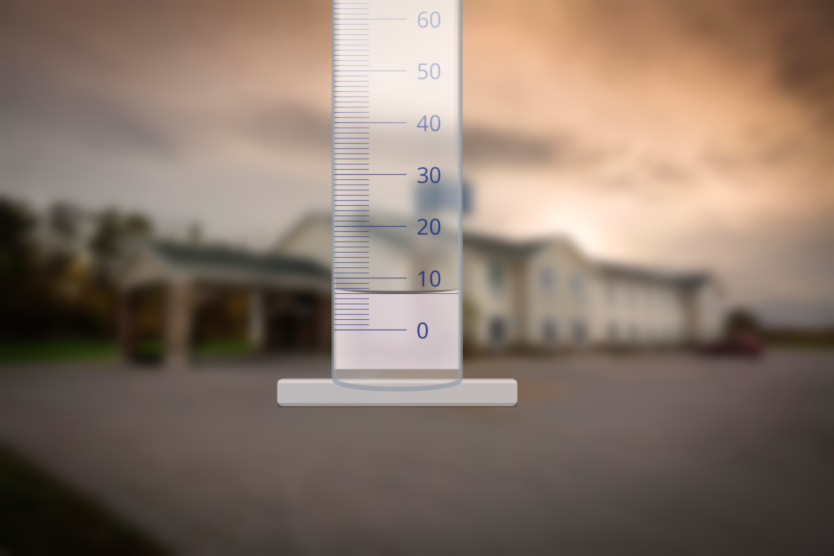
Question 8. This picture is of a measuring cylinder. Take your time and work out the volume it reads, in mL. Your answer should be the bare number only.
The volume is 7
